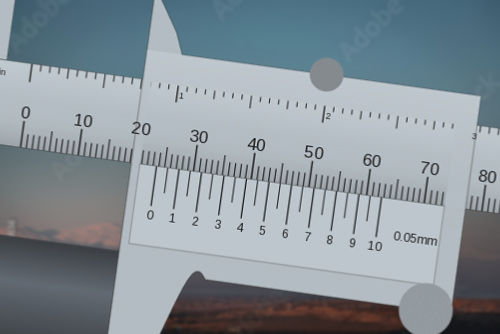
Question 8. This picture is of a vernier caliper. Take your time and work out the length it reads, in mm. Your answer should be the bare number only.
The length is 23.6
